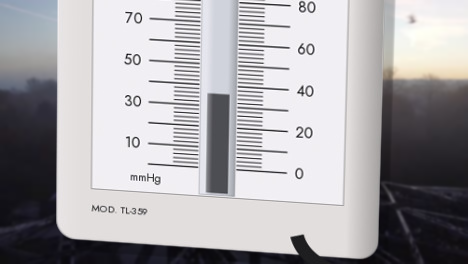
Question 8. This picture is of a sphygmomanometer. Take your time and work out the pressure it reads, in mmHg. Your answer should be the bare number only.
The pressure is 36
